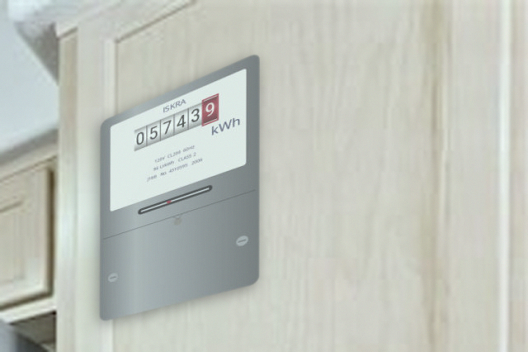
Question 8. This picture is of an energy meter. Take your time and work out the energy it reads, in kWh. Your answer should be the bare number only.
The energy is 5743.9
